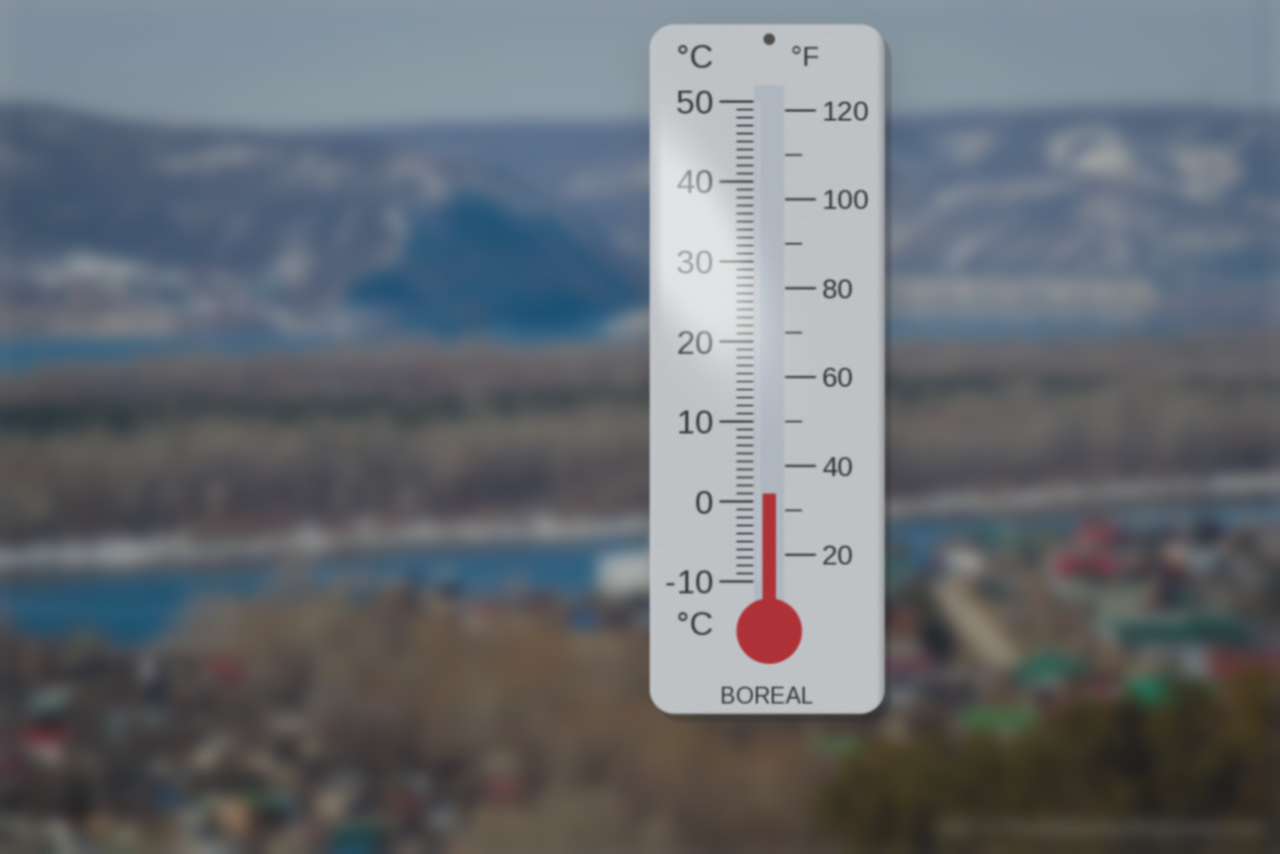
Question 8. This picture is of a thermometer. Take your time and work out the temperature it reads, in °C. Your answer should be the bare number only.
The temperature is 1
